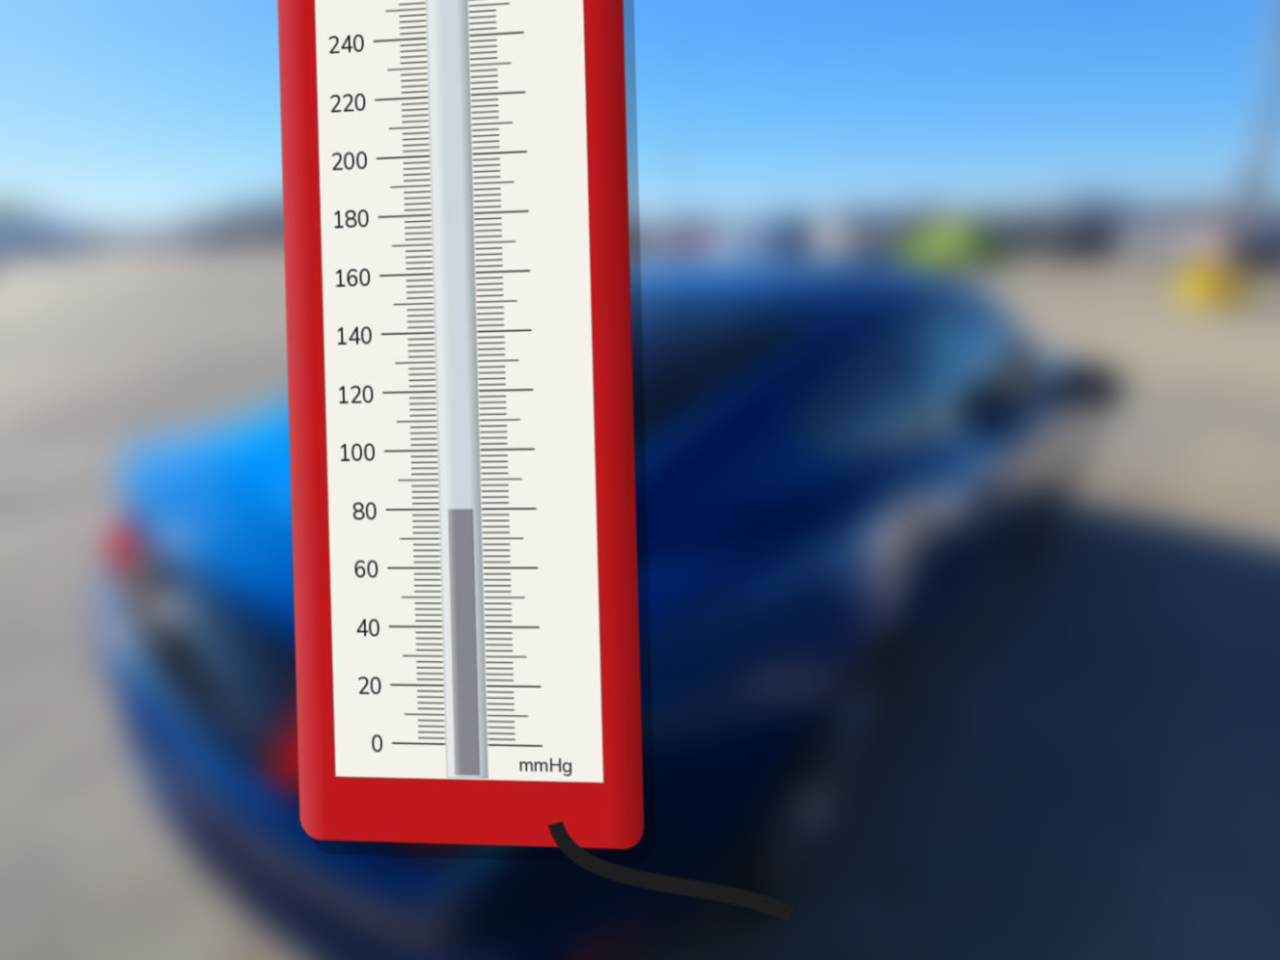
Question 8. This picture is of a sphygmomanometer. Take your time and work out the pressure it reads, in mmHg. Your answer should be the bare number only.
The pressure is 80
